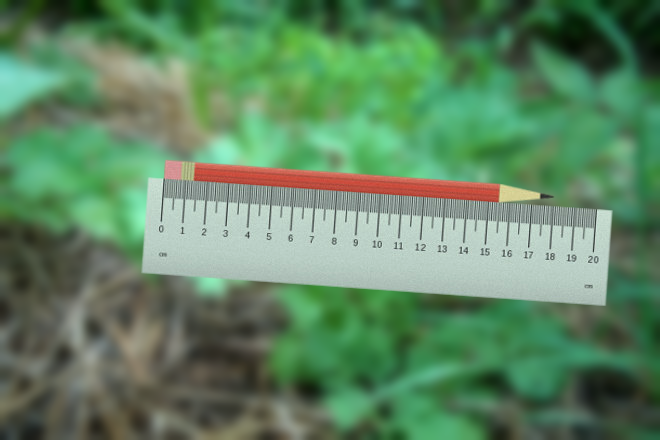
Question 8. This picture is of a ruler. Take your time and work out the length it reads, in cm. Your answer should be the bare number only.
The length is 18
